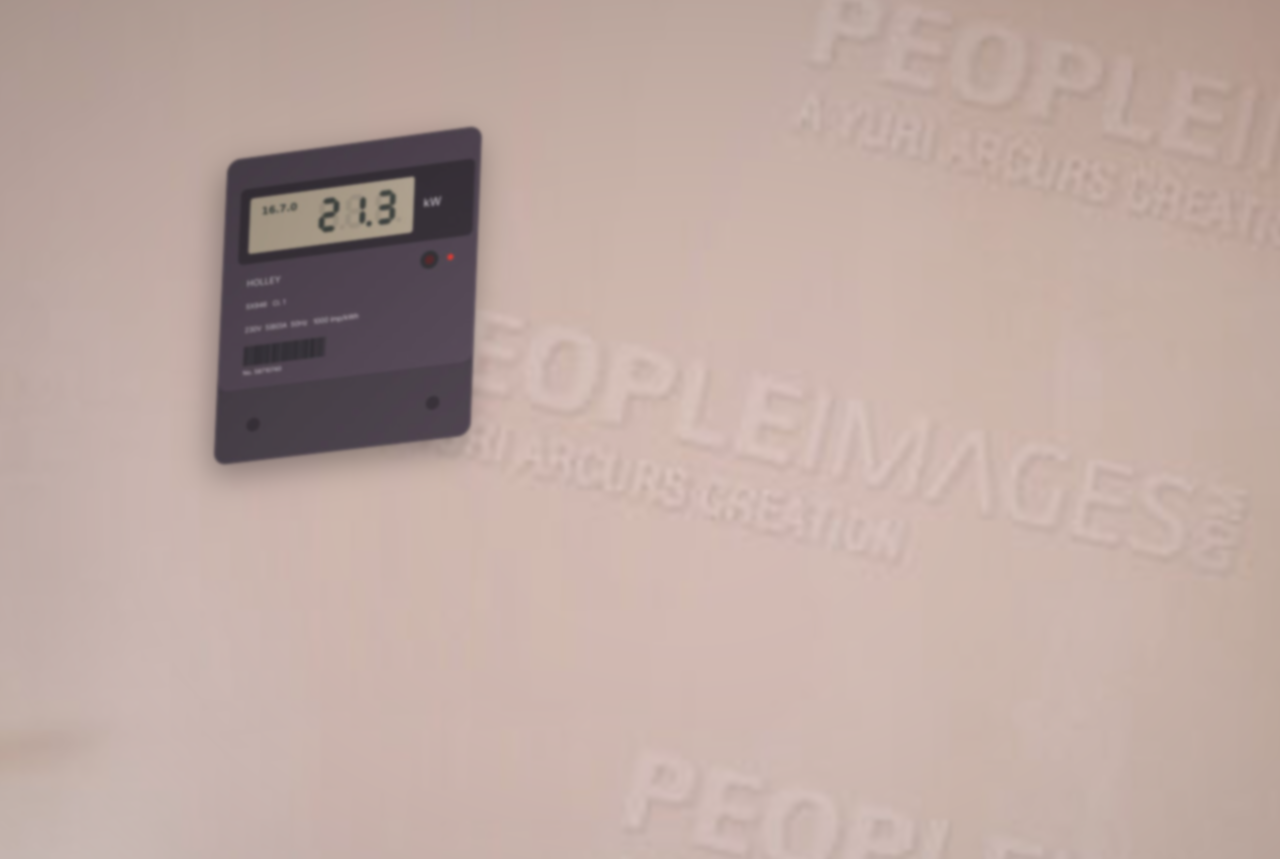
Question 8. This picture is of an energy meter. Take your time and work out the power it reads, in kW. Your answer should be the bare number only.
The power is 21.3
